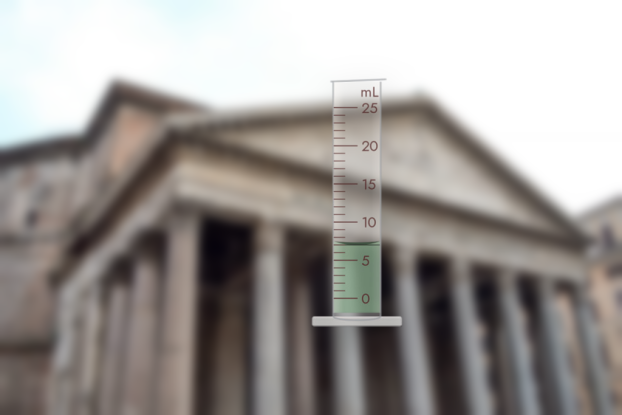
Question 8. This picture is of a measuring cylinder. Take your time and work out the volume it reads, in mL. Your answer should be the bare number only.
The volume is 7
